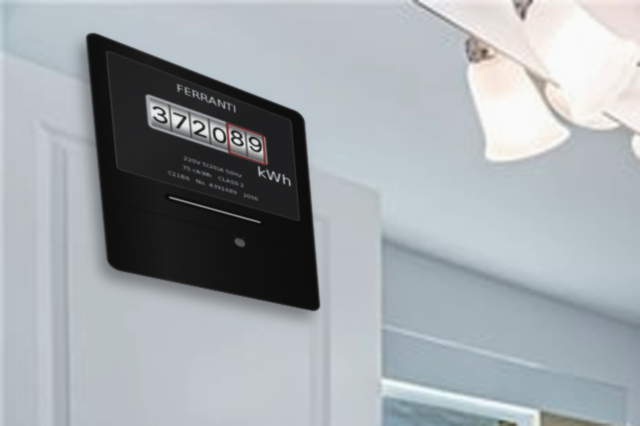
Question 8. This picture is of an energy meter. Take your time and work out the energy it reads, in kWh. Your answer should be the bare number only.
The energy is 3720.89
